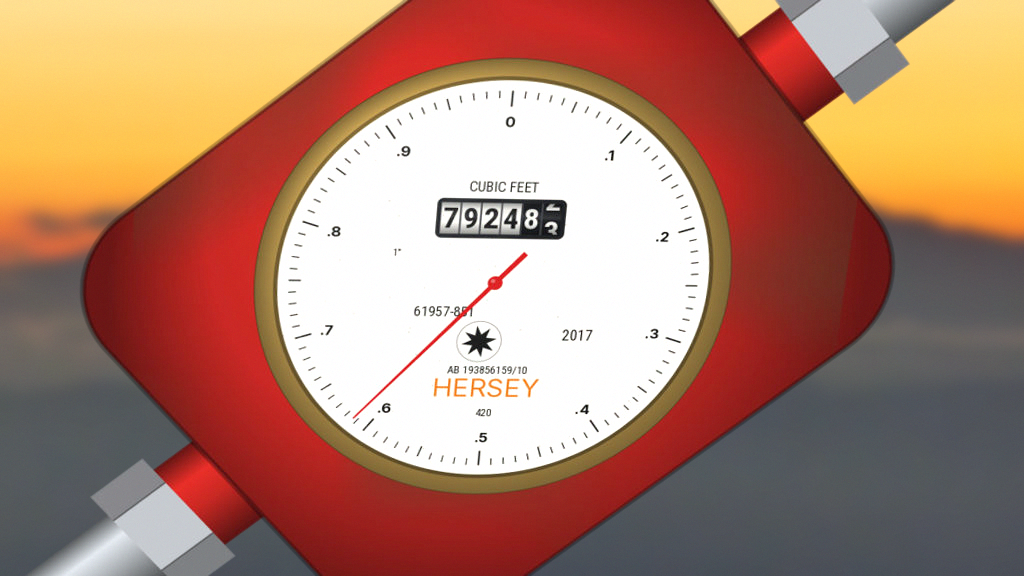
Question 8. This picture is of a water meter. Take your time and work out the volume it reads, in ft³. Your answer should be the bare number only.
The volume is 792482.61
